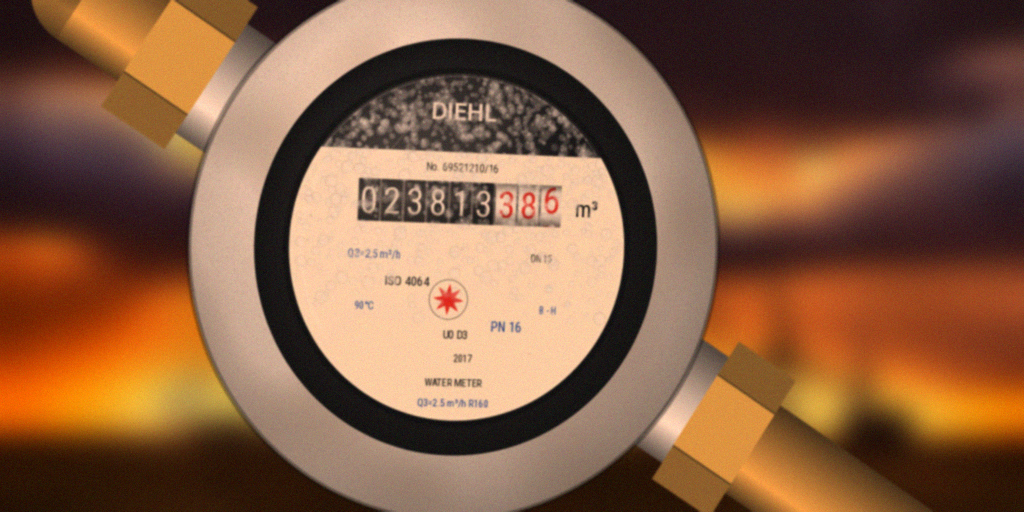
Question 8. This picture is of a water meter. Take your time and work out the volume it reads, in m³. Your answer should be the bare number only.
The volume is 23813.386
